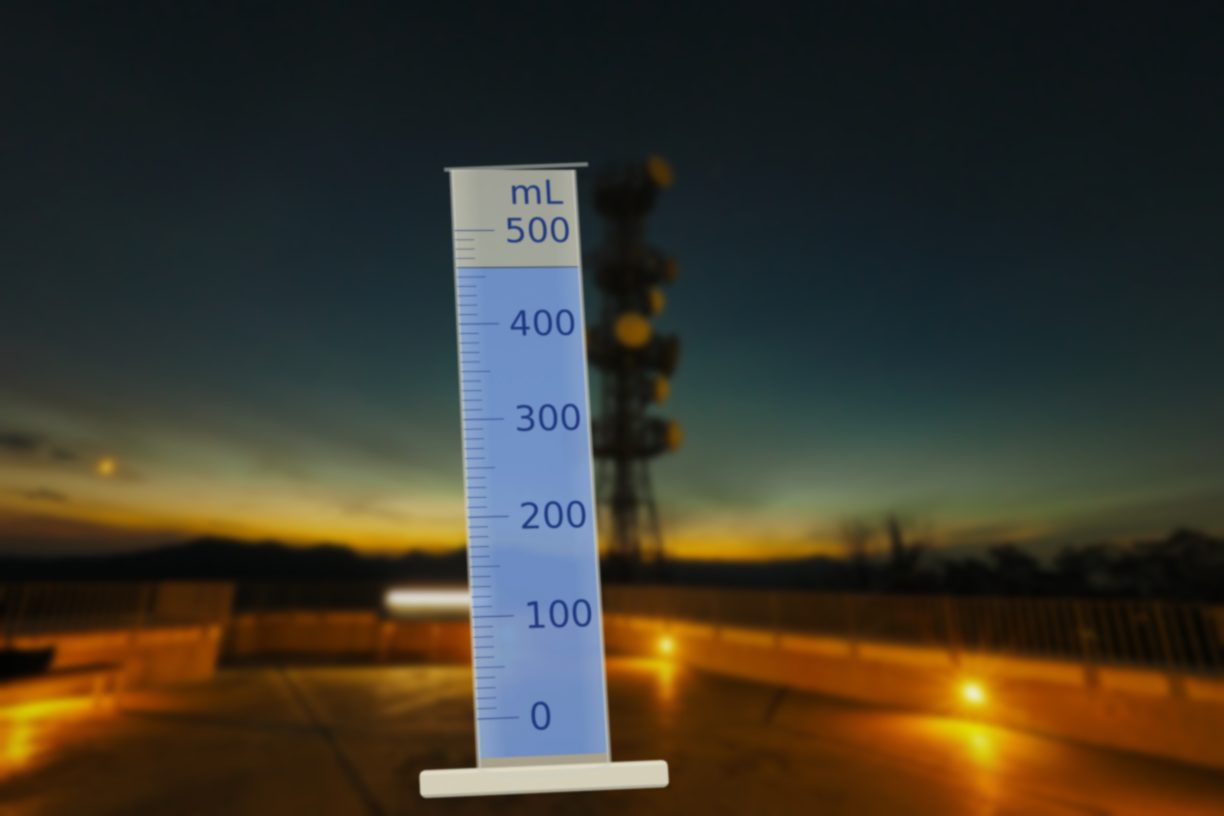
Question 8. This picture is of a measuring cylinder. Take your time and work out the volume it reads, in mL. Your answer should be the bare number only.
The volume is 460
